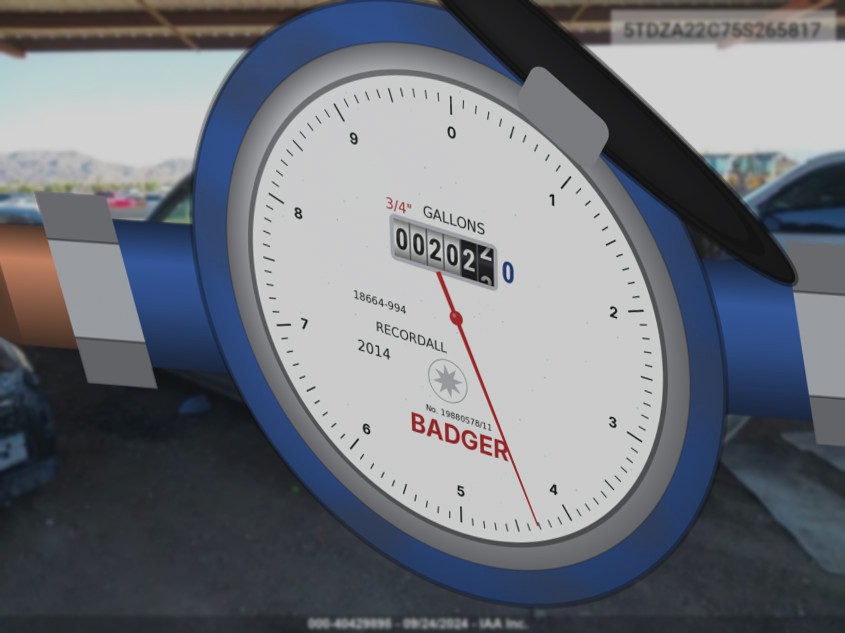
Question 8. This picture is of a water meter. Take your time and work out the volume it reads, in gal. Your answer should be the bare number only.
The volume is 20224.3
